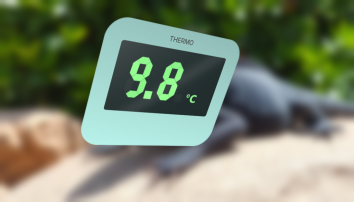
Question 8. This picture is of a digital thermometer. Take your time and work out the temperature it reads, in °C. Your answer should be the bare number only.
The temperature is 9.8
